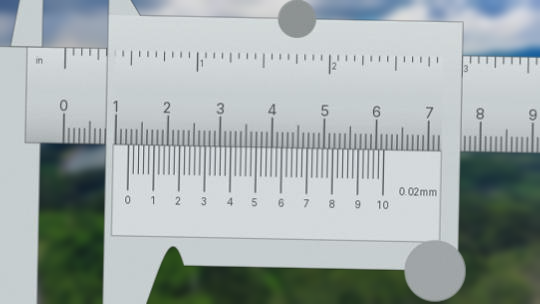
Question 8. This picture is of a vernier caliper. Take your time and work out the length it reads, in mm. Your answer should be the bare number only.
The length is 12.5
